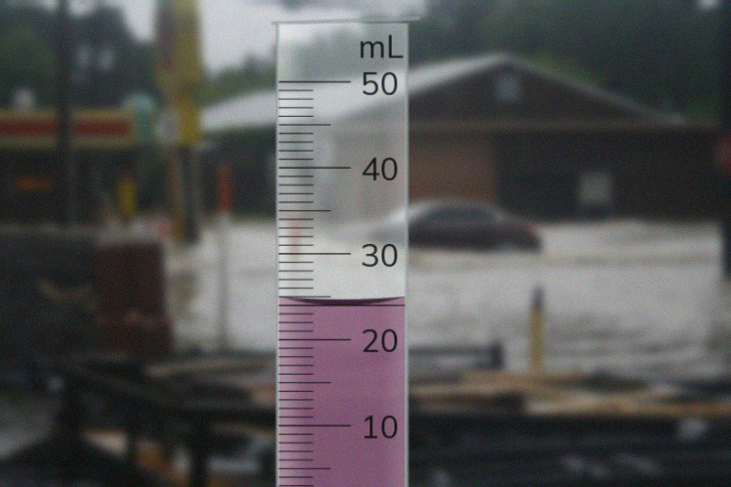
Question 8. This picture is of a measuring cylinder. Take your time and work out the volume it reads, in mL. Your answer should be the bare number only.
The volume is 24
